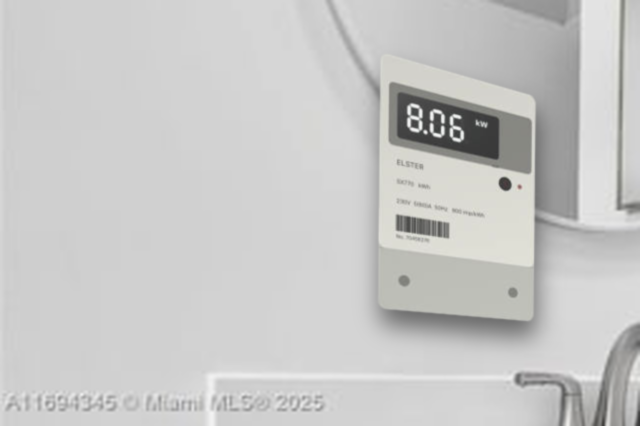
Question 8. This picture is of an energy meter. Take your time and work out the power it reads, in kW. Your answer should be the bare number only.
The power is 8.06
